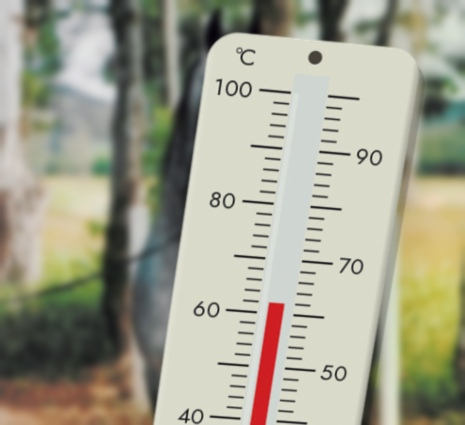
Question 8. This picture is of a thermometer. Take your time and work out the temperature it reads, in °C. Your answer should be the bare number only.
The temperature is 62
